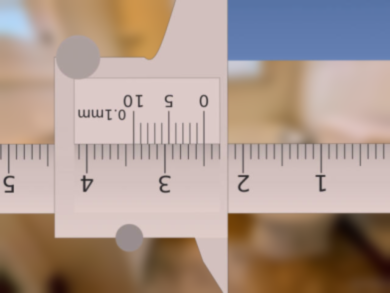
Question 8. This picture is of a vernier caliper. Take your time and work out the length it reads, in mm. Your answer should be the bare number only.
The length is 25.0
